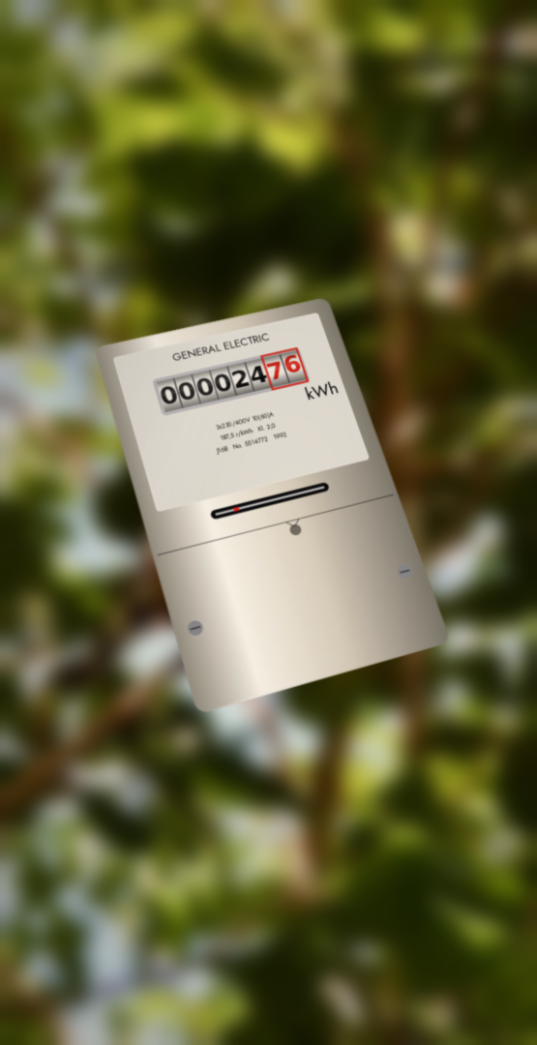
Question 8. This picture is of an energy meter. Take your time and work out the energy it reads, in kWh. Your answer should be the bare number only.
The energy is 24.76
